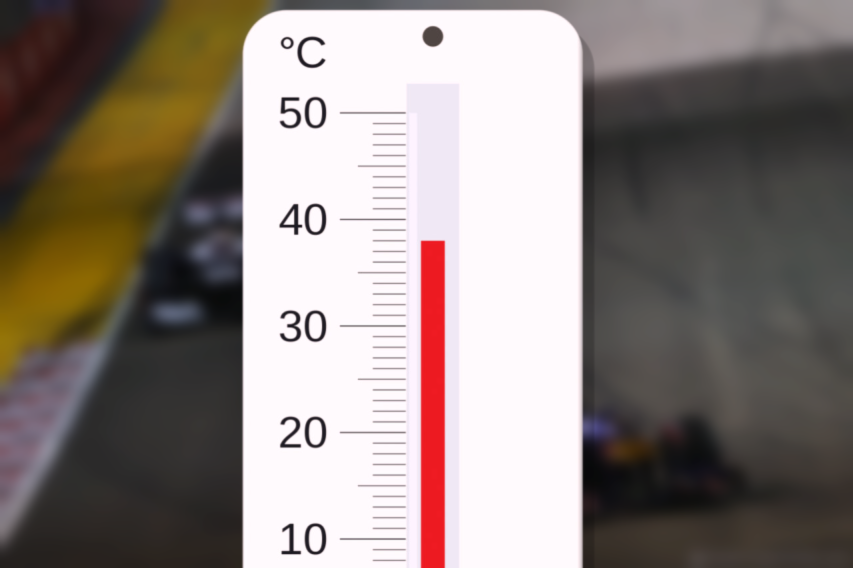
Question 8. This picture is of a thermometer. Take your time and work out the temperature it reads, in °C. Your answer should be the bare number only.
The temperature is 38
